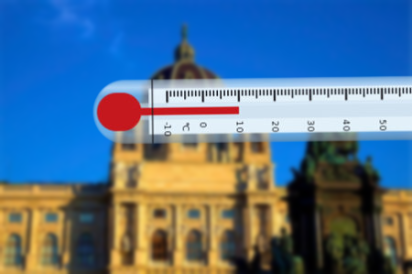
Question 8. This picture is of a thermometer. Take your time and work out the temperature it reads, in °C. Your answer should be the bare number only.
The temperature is 10
